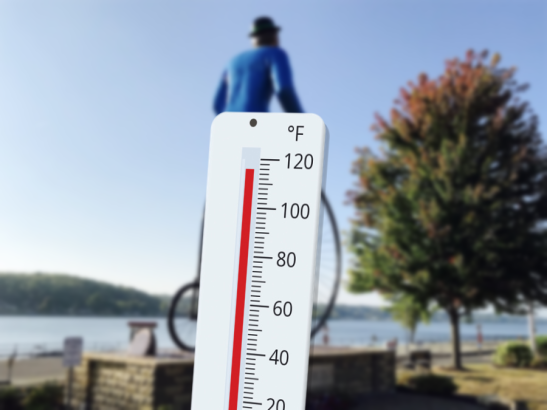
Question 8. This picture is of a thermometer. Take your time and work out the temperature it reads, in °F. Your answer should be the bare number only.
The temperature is 116
